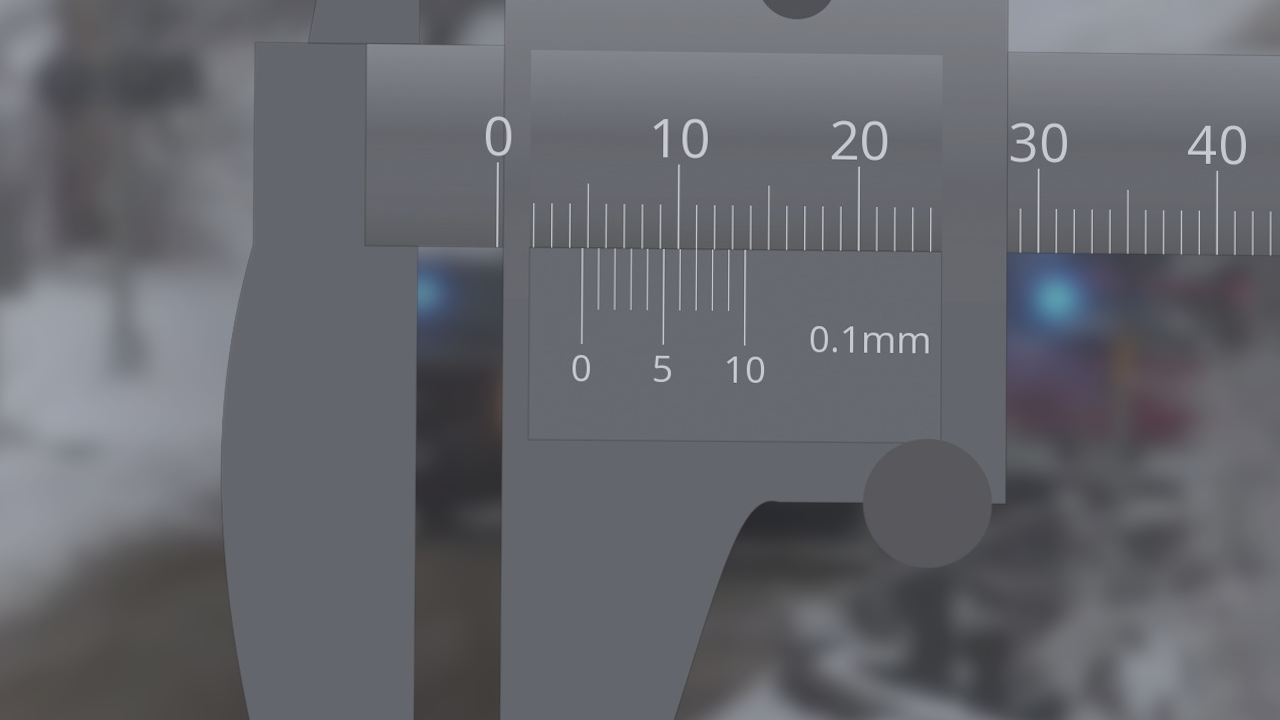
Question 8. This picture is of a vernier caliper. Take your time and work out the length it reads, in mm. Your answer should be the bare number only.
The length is 4.7
